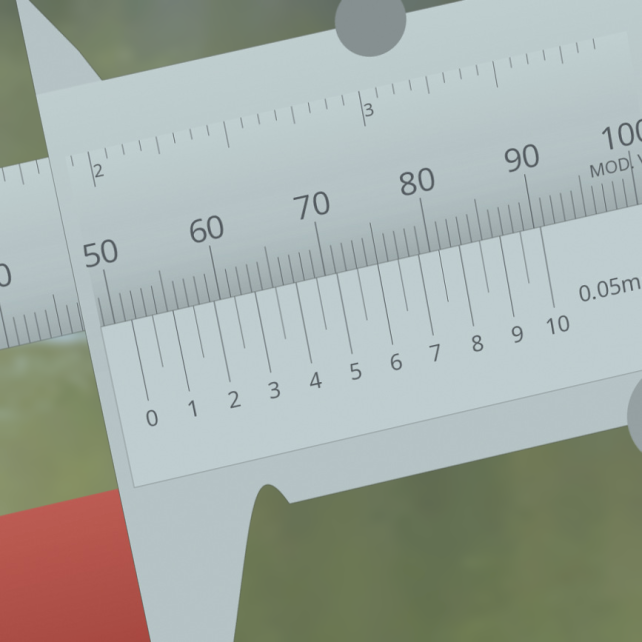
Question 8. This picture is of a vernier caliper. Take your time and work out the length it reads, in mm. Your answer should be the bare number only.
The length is 51.6
